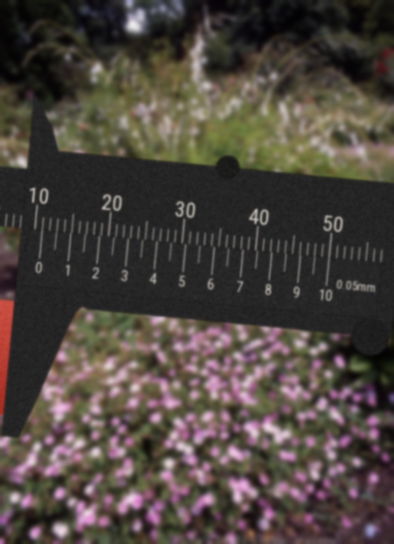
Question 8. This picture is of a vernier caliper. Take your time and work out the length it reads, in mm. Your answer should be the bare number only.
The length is 11.0
